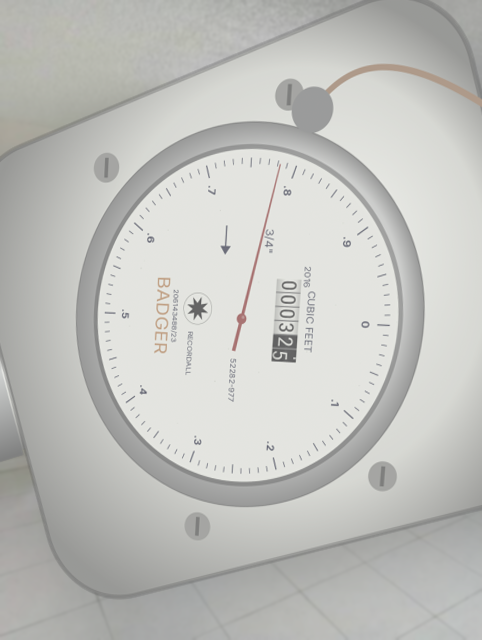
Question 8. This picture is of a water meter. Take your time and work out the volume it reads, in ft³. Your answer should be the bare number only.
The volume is 324.78
